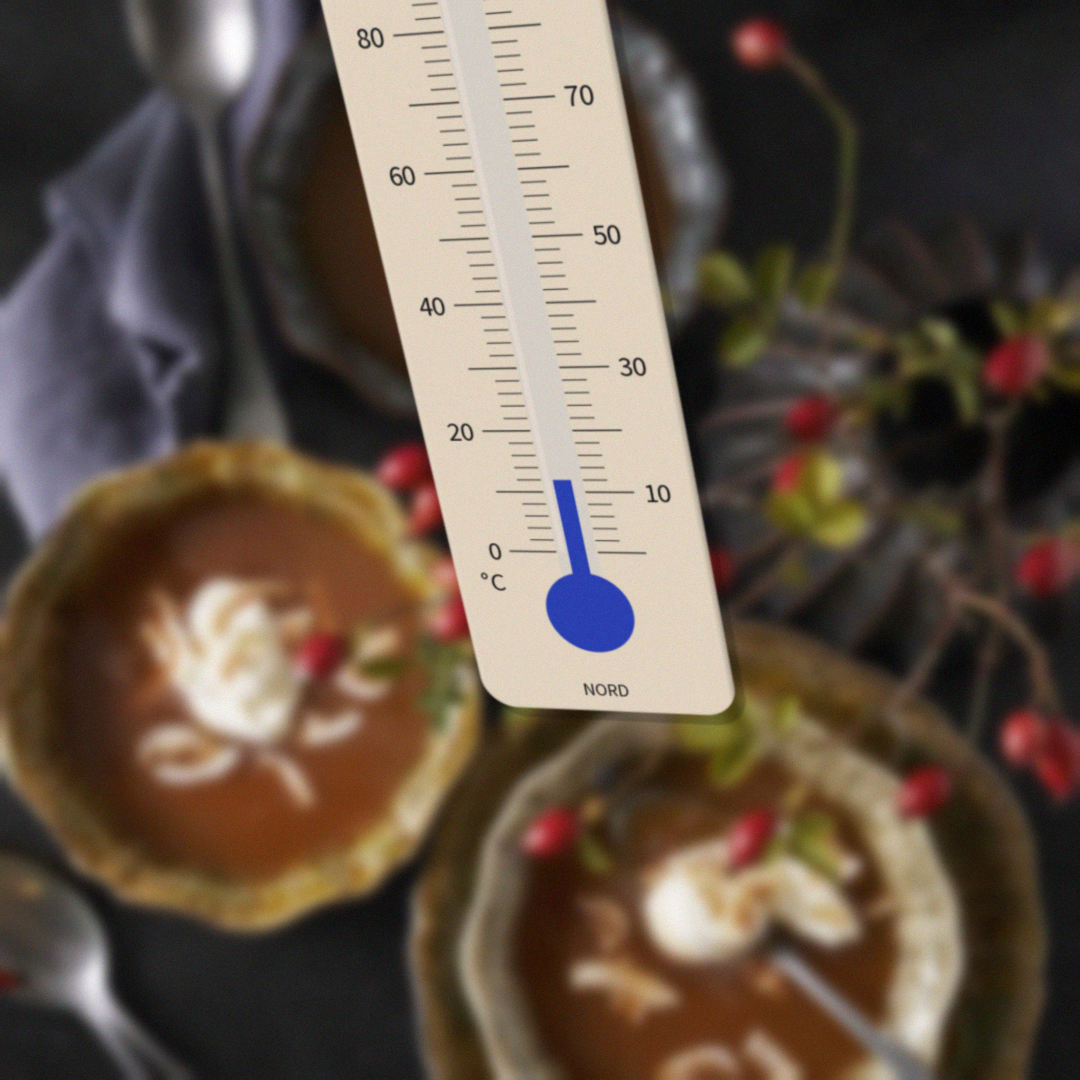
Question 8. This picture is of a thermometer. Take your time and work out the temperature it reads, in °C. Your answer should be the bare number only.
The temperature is 12
